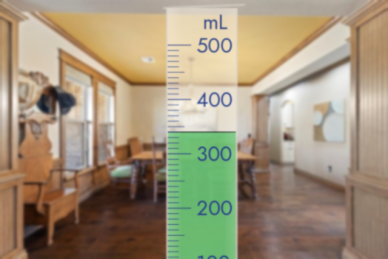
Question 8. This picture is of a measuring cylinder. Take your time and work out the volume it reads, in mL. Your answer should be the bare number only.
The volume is 340
